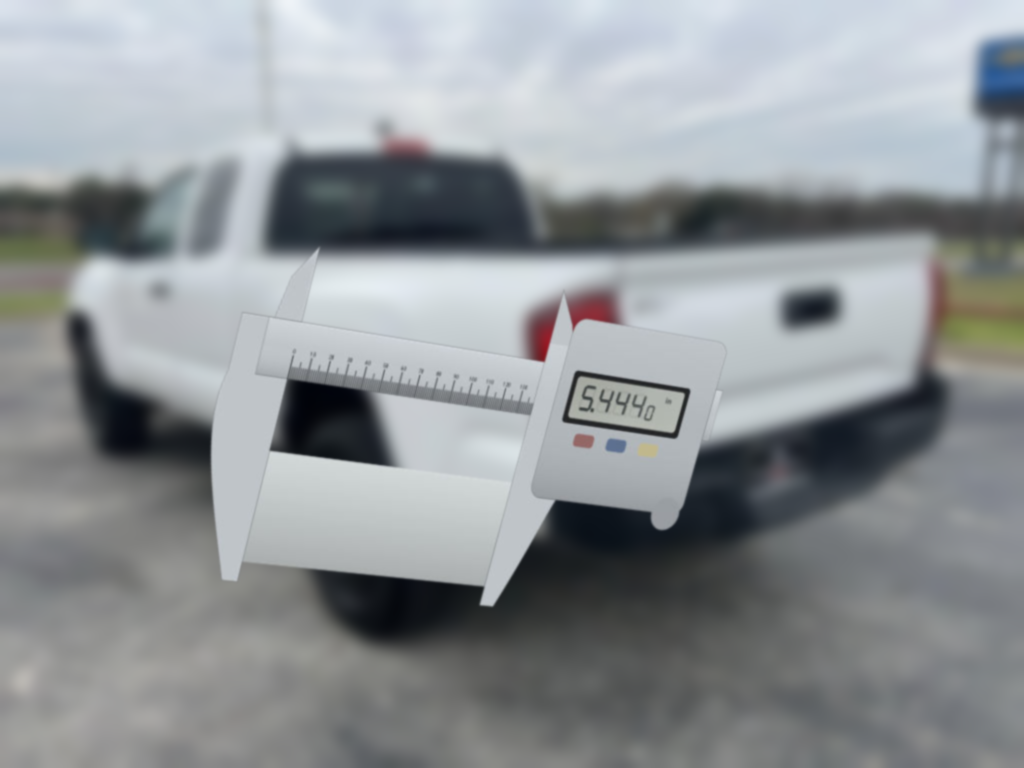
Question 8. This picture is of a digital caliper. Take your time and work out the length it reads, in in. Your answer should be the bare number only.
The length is 5.4440
